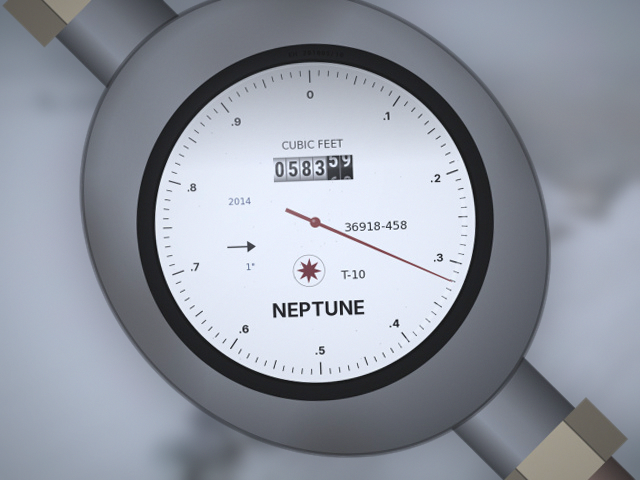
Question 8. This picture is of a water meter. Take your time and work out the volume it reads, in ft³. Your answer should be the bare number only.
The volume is 58359.32
